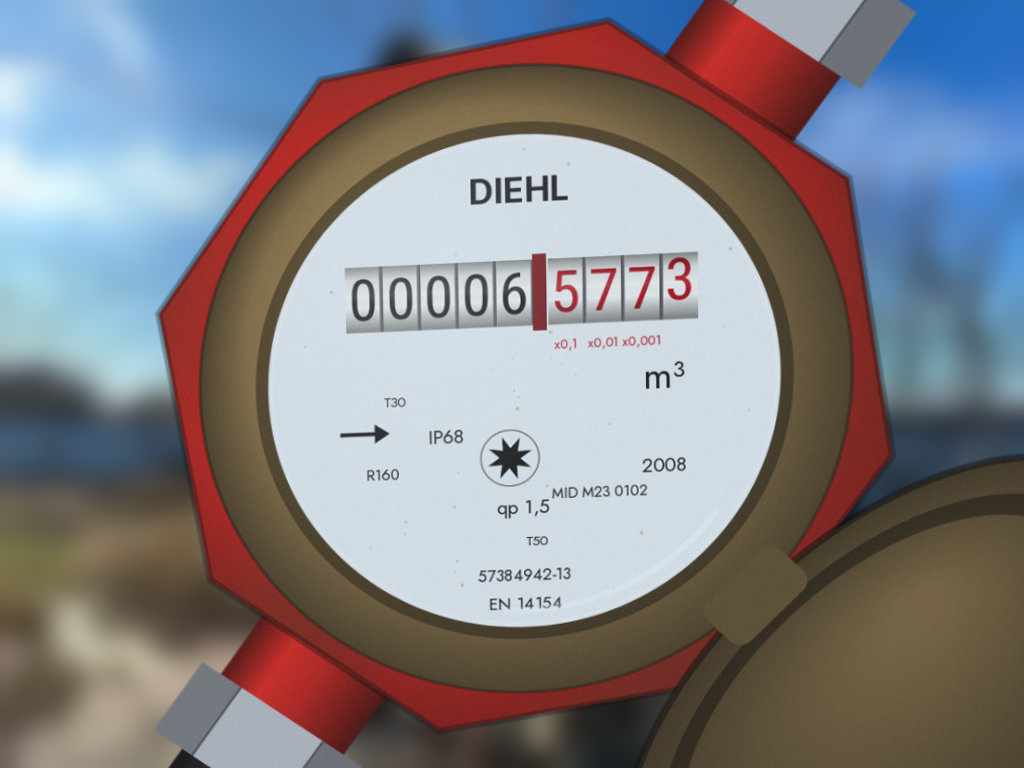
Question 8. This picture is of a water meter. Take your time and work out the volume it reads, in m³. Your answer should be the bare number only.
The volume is 6.5773
